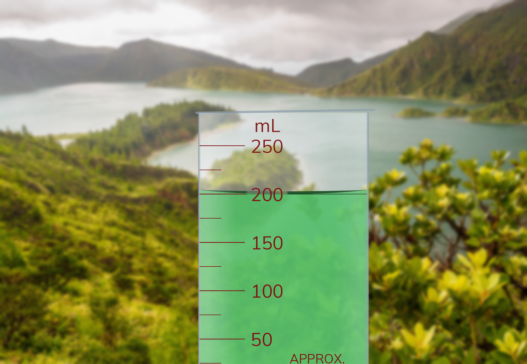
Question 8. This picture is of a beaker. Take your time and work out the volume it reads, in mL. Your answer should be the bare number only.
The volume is 200
